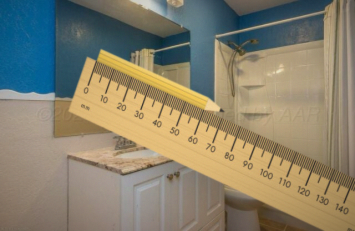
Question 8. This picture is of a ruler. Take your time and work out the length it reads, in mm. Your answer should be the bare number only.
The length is 70
